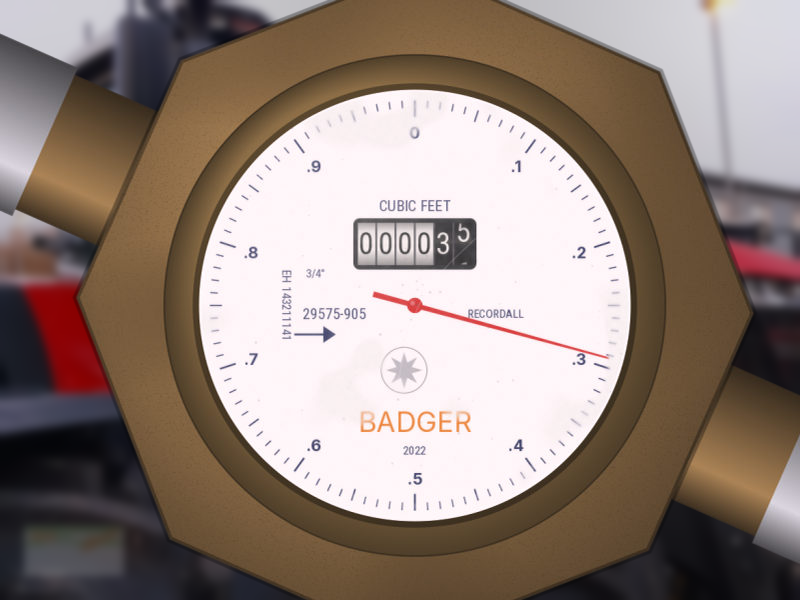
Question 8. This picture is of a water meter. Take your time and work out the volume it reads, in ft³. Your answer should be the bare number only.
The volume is 35.29
